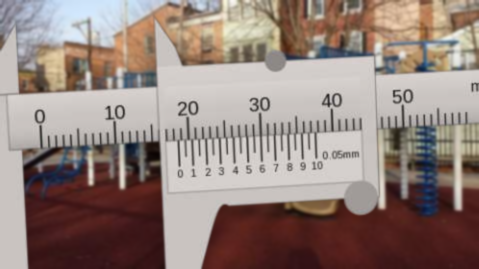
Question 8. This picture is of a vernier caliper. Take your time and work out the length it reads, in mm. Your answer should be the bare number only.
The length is 18.6
